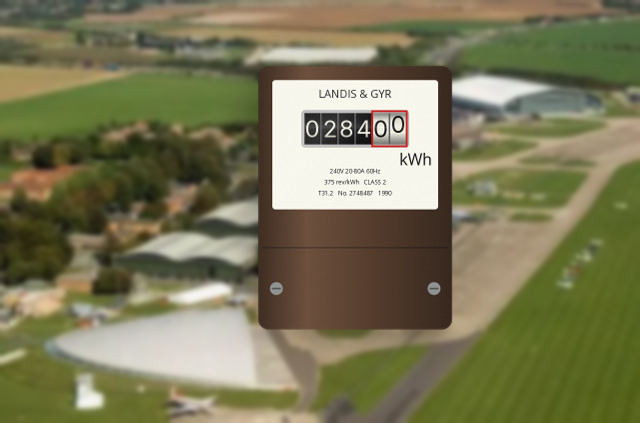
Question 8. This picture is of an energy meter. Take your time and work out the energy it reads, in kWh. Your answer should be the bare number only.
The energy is 284.00
